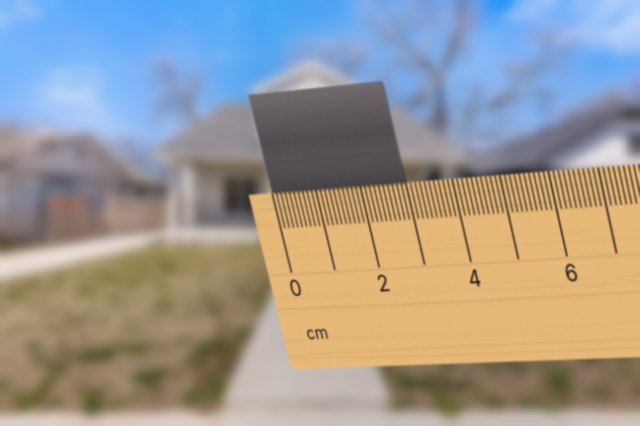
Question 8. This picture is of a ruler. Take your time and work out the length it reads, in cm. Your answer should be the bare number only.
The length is 3
